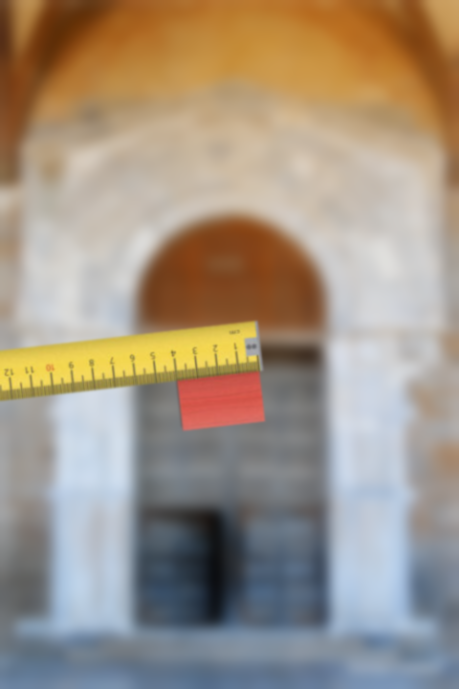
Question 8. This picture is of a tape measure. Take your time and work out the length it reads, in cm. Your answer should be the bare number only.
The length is 4
